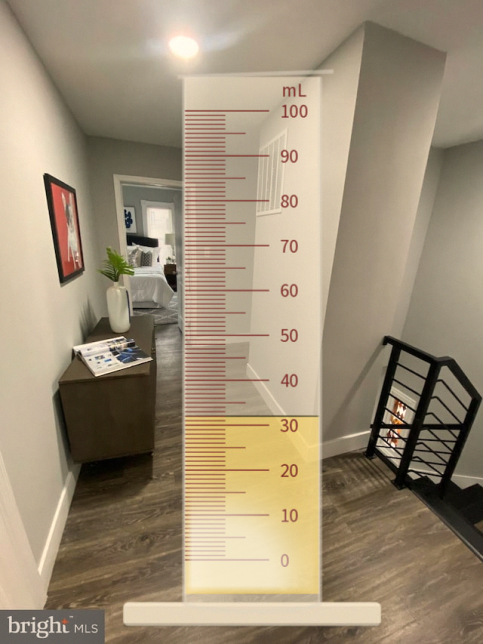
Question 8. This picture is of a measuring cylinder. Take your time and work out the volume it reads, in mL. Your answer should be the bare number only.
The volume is 32
